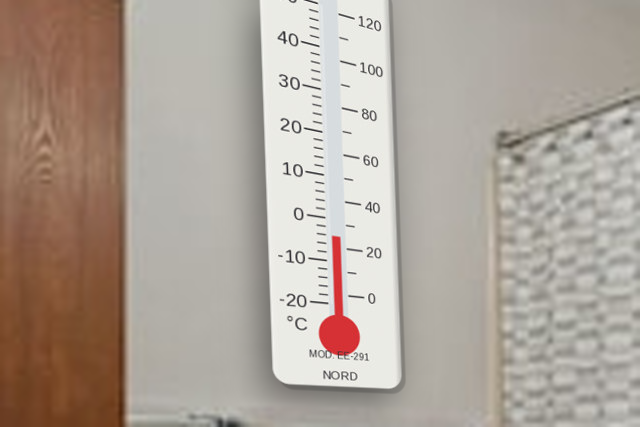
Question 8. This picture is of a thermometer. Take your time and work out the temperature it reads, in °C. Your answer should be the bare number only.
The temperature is -4
